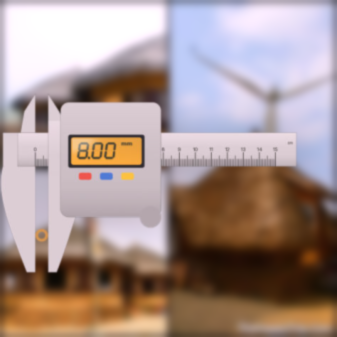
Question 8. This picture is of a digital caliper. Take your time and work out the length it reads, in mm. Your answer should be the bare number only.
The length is 8.00
